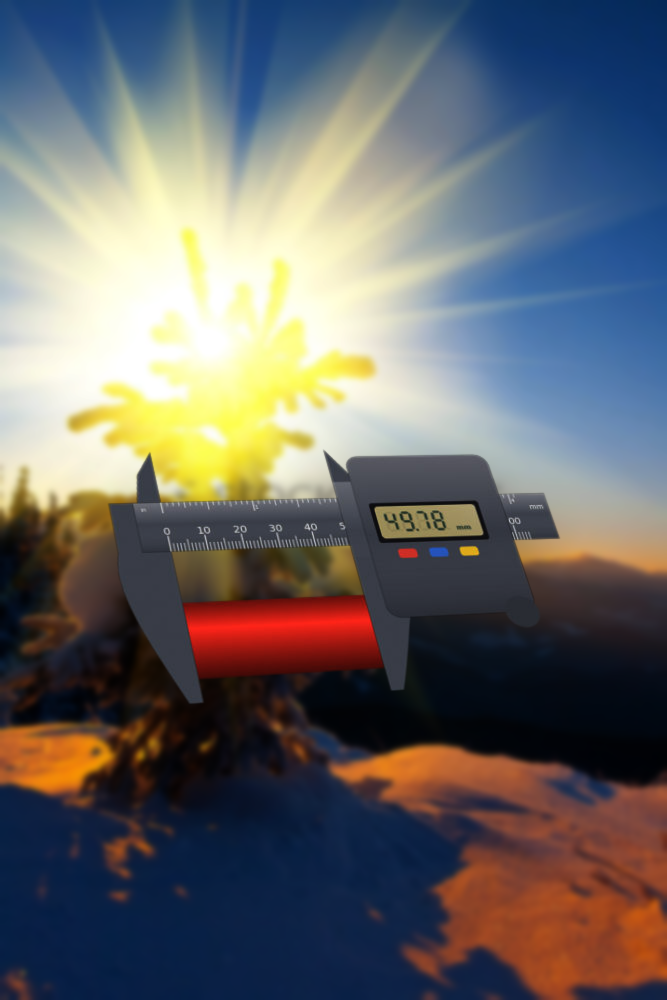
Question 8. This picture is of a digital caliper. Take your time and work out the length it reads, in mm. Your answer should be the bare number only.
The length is 49.78
